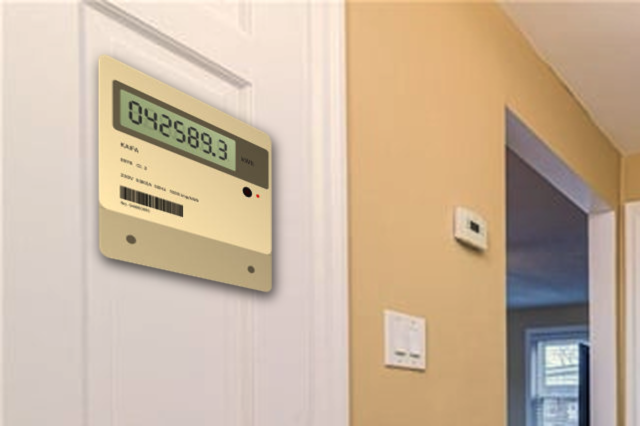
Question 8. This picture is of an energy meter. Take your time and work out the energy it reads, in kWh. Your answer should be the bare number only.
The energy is 42589.3
